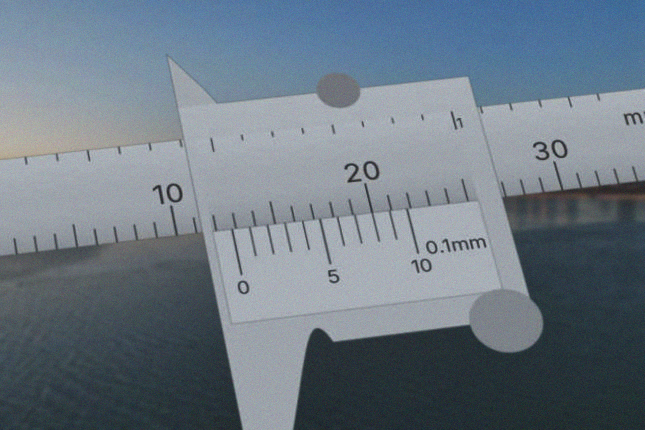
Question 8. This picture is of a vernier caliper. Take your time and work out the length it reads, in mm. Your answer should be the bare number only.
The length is 12.8
